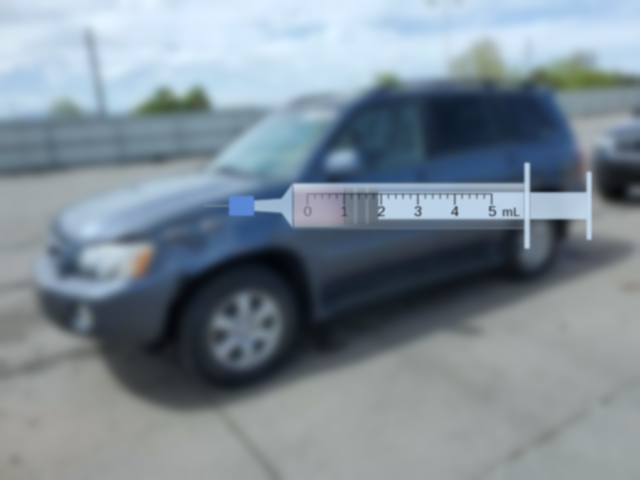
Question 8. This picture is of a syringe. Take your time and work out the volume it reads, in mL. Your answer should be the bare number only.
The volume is 1
